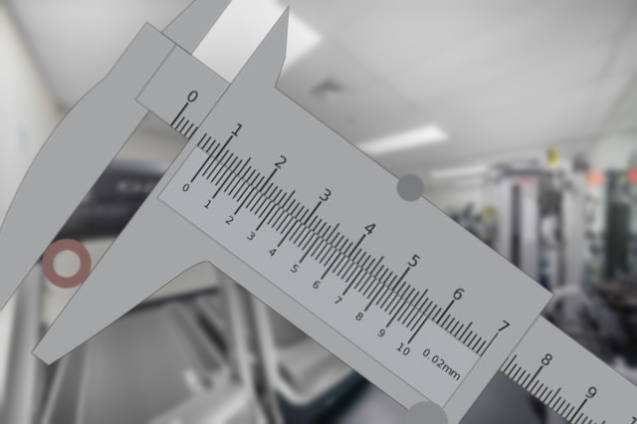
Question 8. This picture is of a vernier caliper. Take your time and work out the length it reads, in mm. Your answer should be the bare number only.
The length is 9.0
